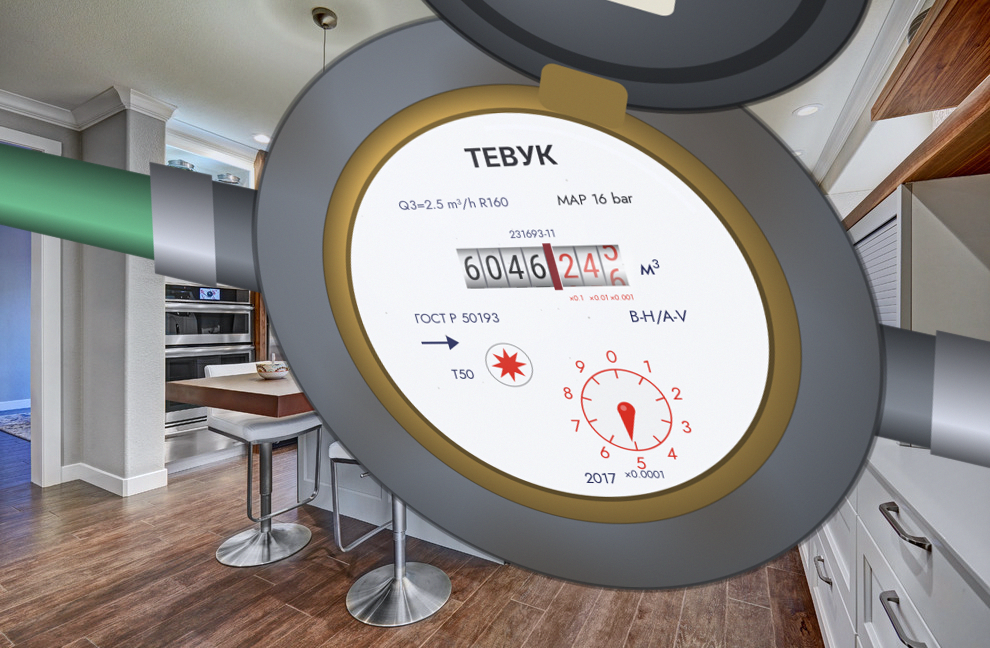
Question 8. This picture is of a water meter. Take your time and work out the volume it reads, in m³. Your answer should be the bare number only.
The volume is 6046.2455
